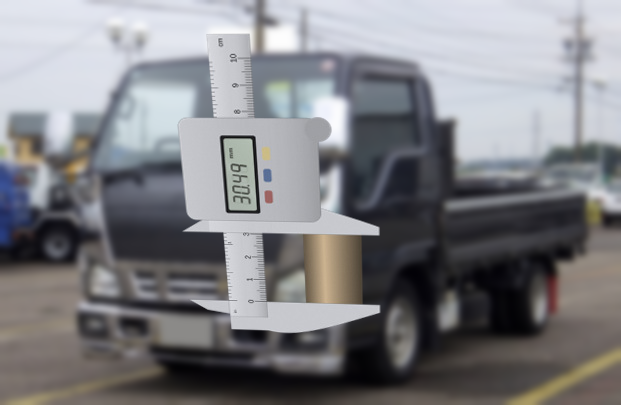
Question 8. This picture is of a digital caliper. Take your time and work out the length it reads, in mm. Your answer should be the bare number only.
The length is 30.49
